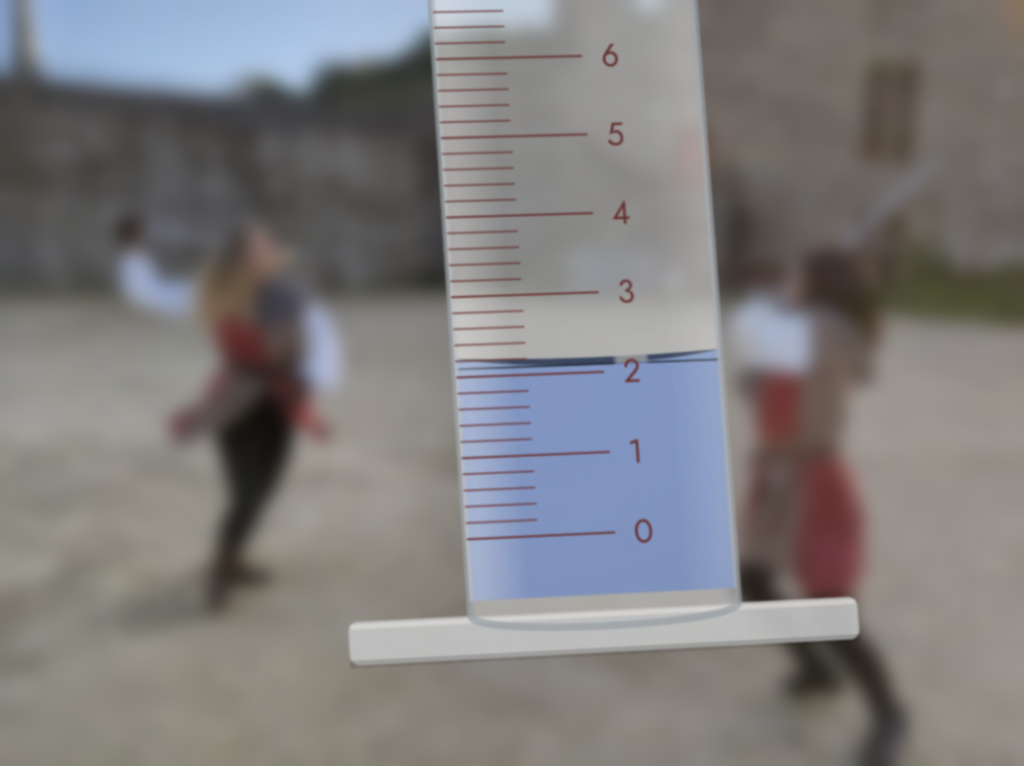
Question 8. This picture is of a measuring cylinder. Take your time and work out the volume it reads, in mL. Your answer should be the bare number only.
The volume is 2.1
